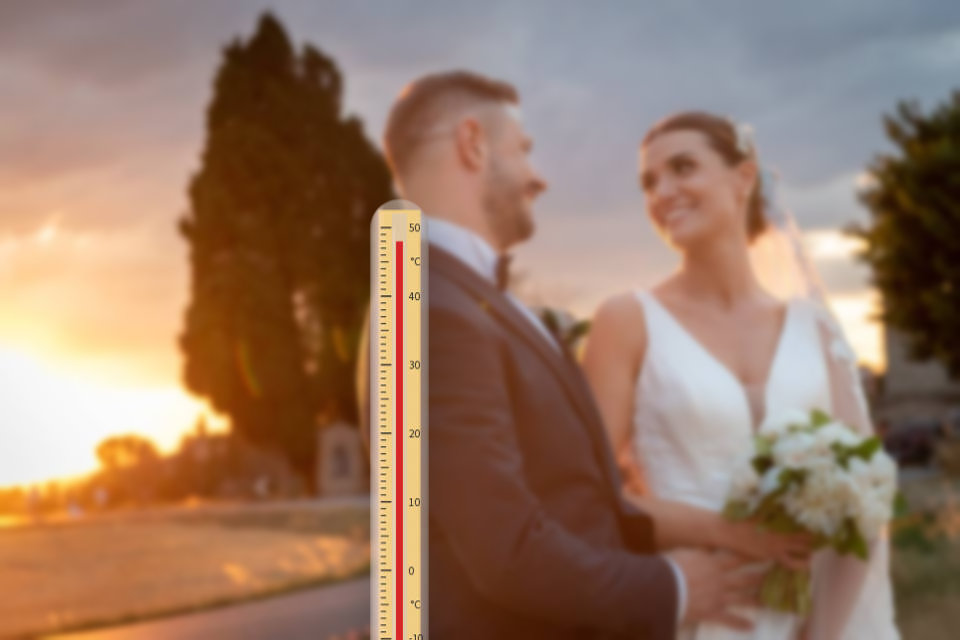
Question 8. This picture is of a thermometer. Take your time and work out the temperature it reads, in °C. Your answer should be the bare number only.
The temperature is 48
